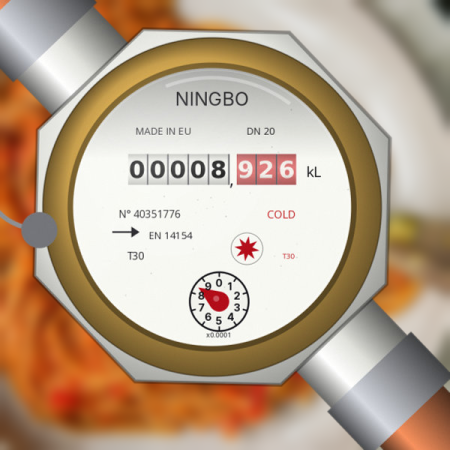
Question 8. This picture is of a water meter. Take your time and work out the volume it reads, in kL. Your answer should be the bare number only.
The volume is 8.9268
